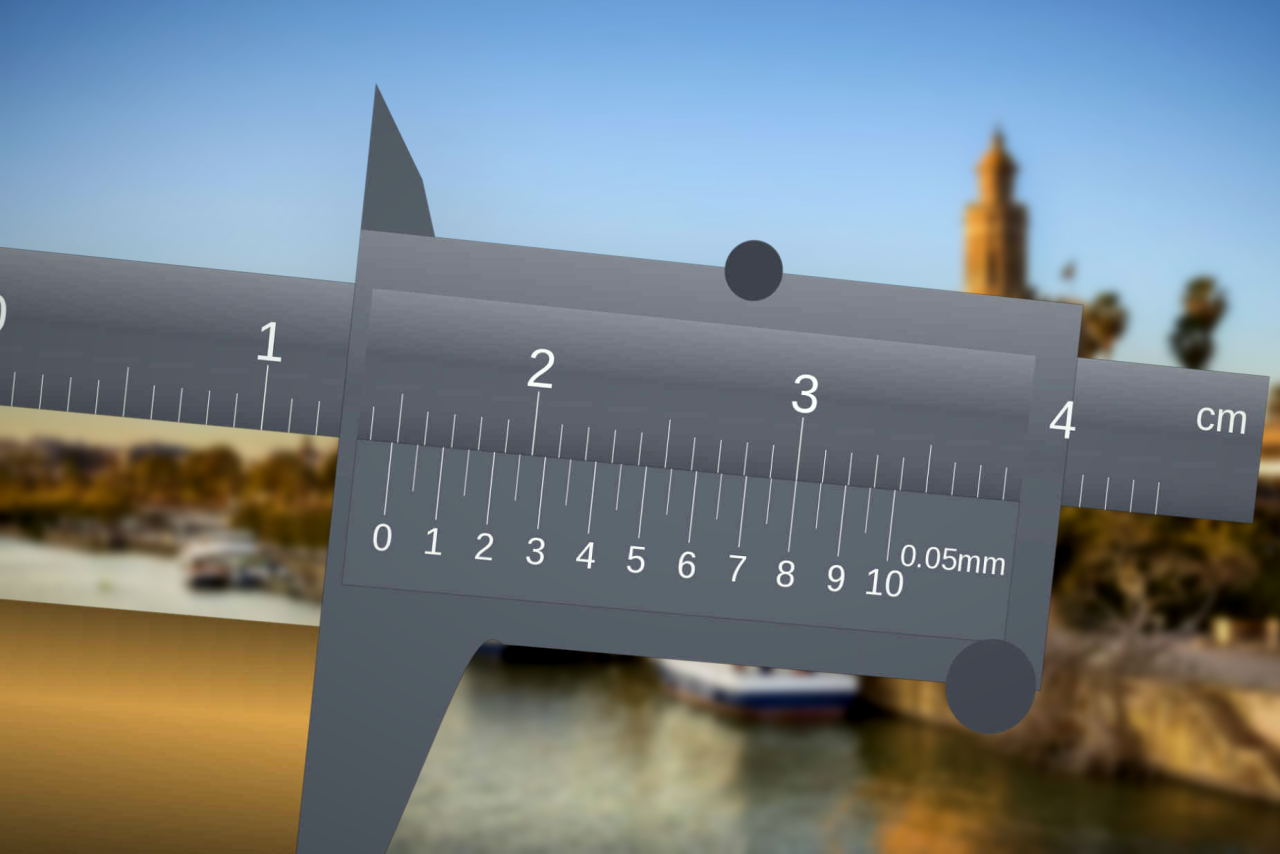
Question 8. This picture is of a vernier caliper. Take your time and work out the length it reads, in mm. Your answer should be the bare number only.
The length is 14.80
